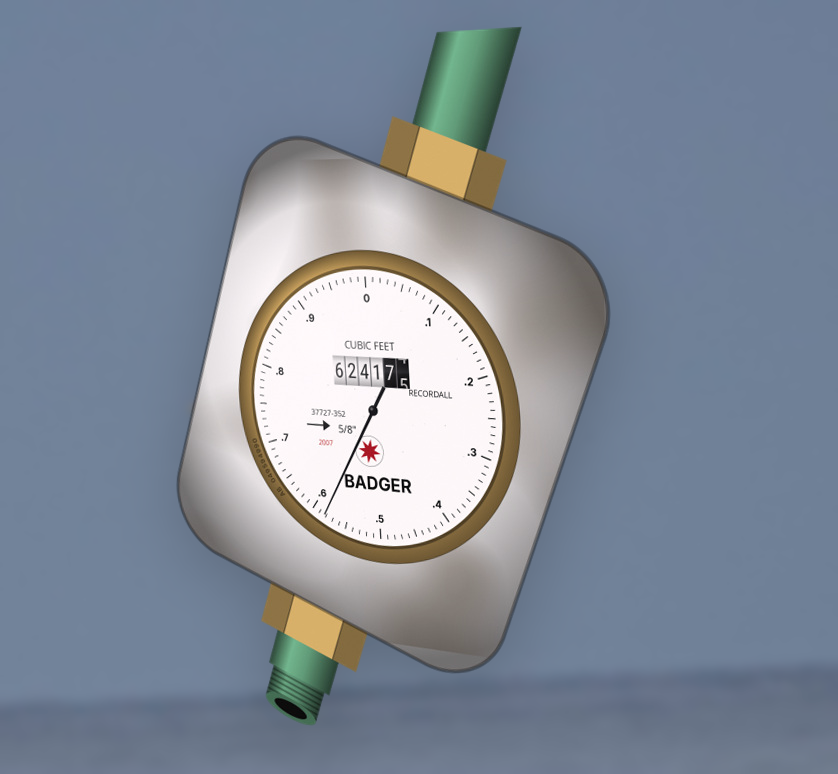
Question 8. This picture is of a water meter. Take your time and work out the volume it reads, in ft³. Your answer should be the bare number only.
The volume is 624174.58
